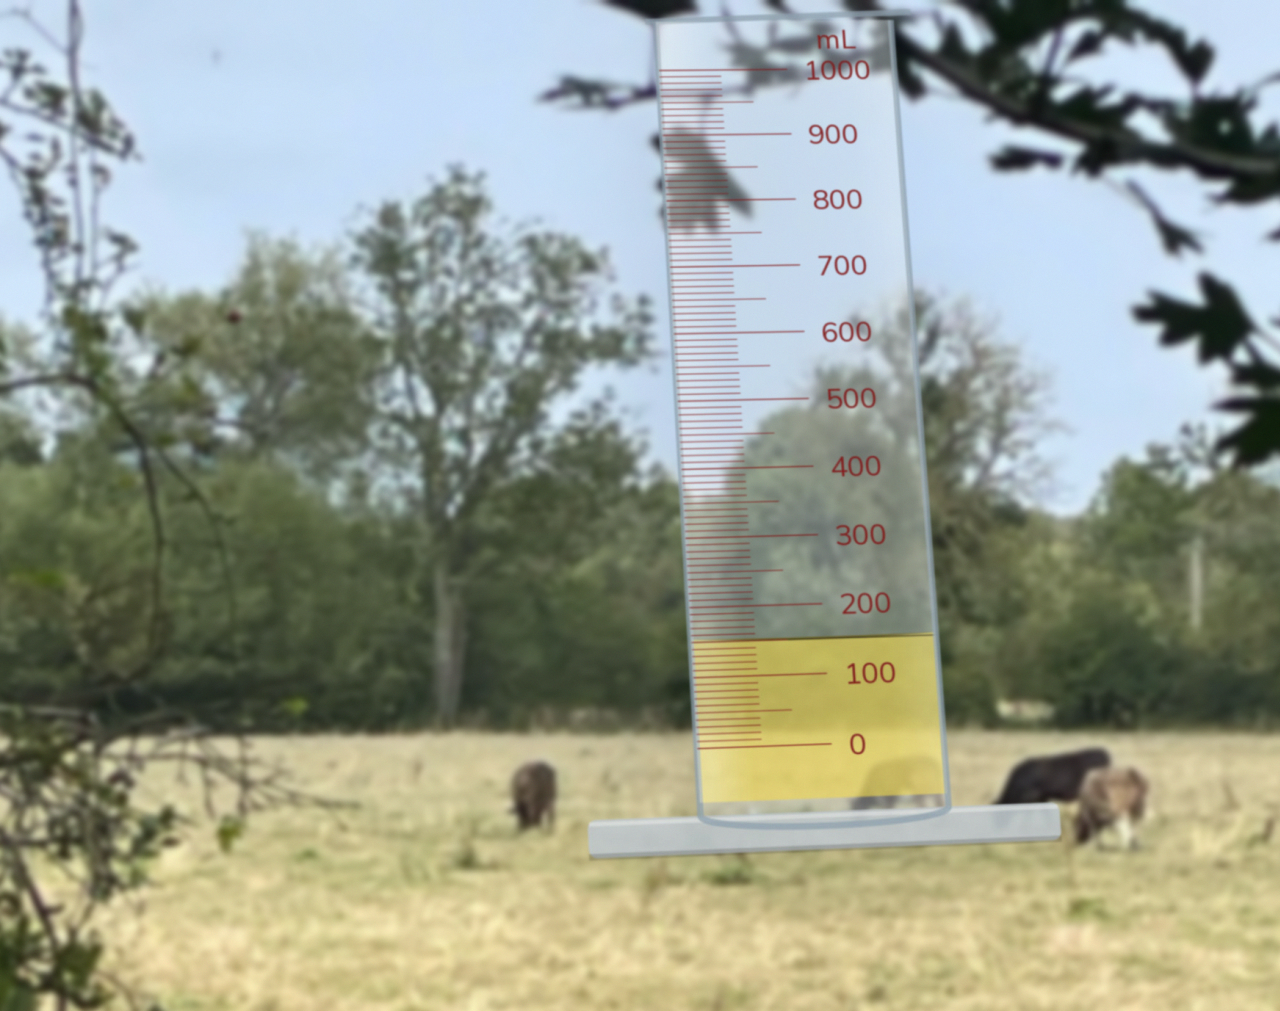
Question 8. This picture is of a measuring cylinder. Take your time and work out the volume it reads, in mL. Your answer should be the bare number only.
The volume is 150
